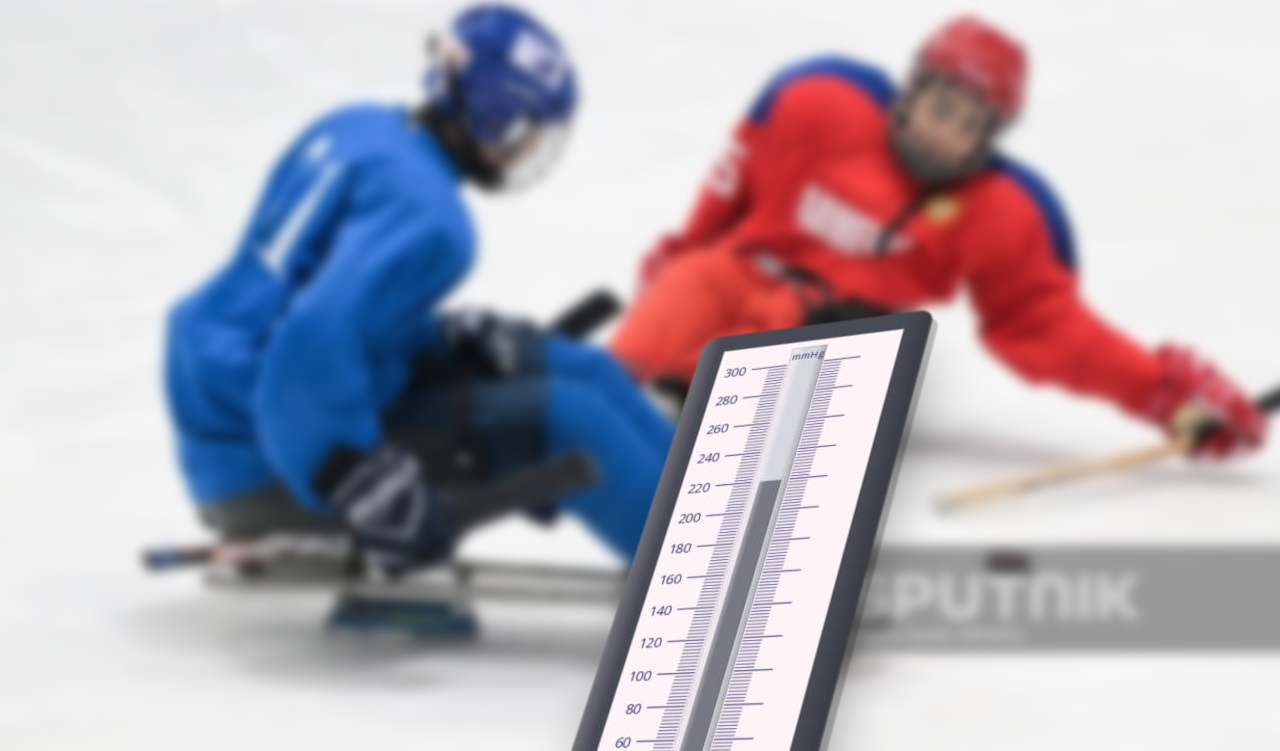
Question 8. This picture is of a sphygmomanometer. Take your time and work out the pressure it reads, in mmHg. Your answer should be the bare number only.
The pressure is 220
